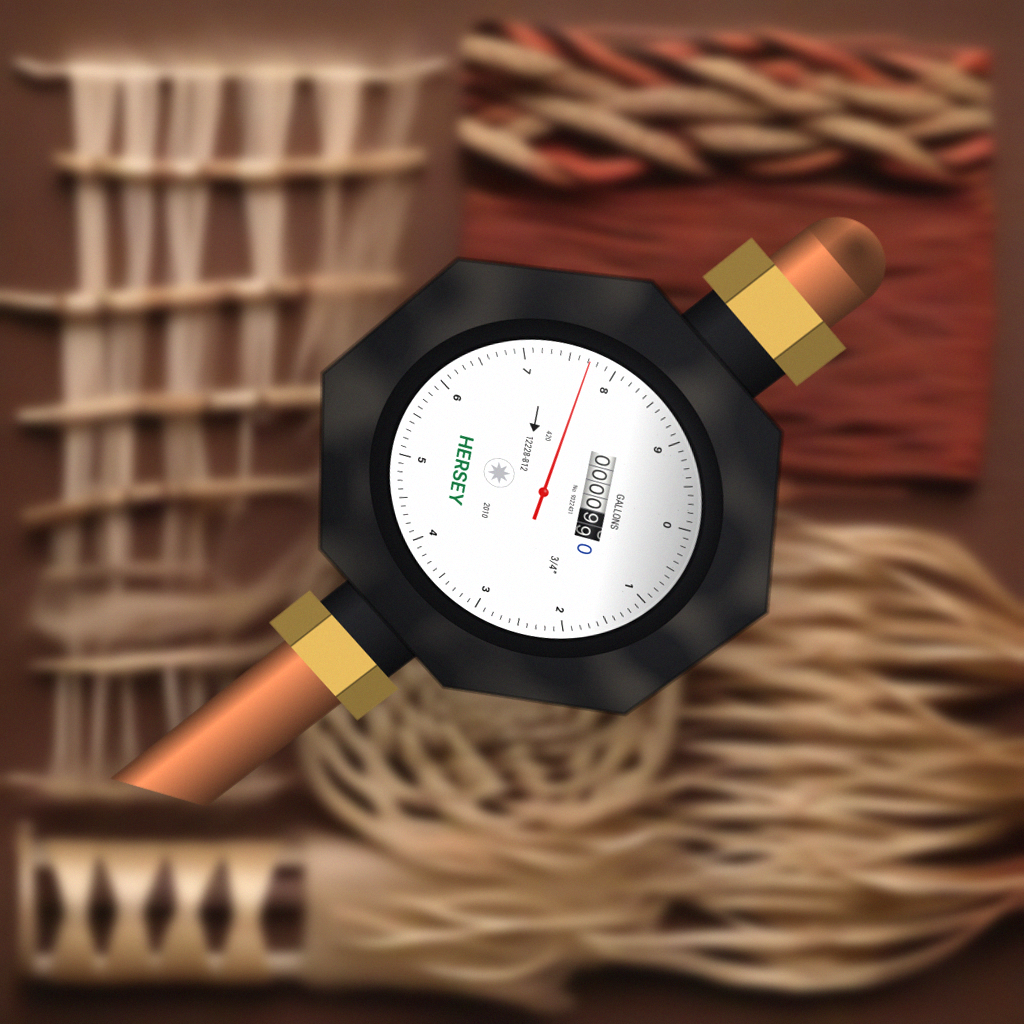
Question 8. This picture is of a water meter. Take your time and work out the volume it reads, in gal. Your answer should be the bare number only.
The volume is 987.7
